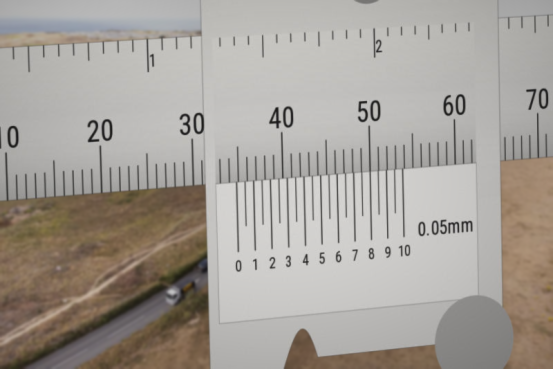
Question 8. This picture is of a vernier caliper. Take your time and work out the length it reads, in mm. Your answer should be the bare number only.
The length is 34.8
